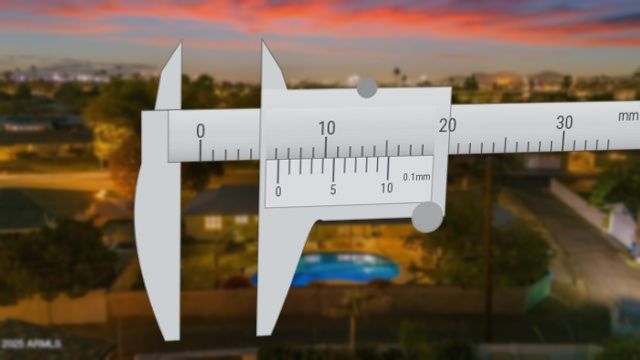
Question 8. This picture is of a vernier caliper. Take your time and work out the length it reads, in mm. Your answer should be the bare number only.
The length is 6.2
